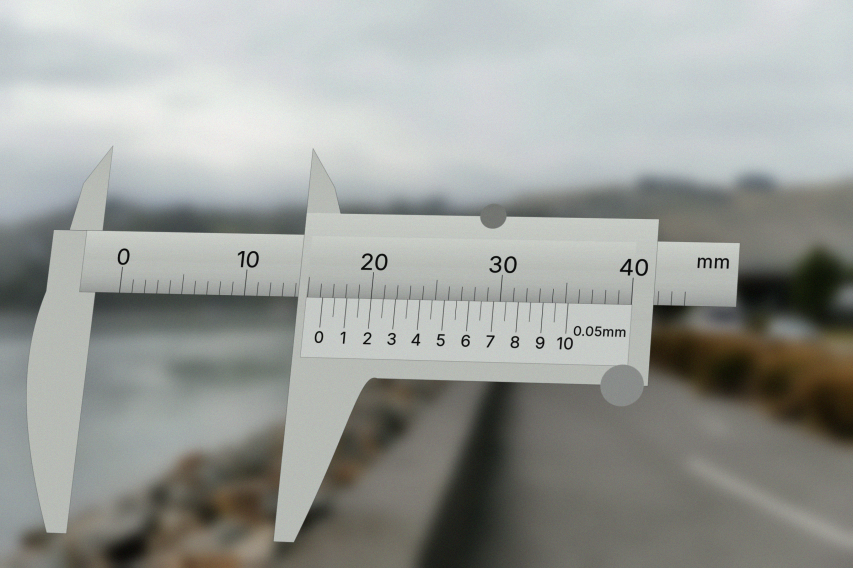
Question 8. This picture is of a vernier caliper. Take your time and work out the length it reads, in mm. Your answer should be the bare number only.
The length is 16.2
